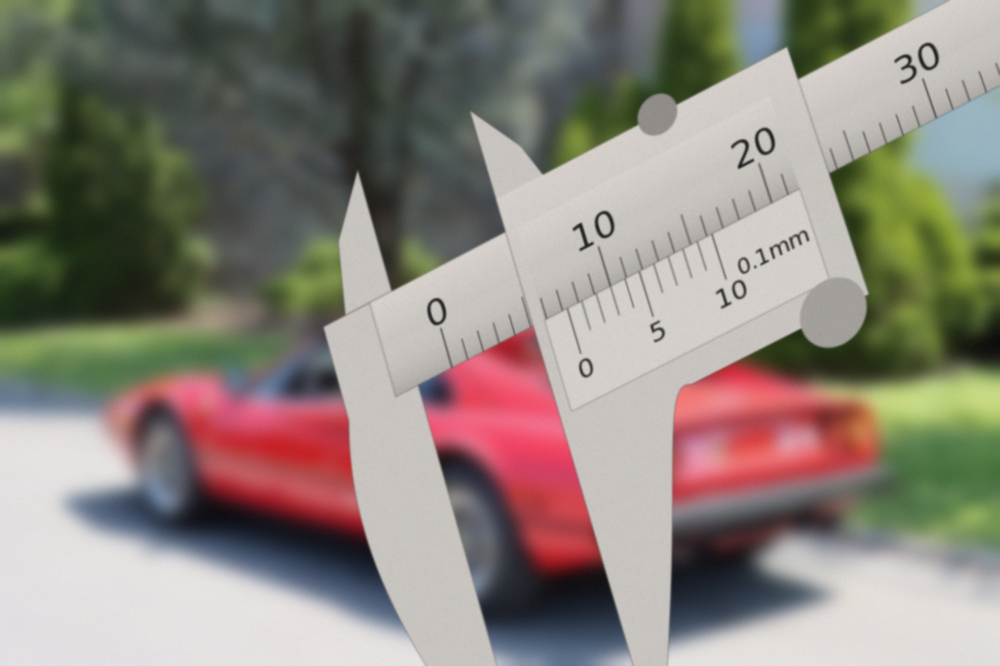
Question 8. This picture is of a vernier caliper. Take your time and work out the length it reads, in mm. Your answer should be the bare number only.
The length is 7.3
